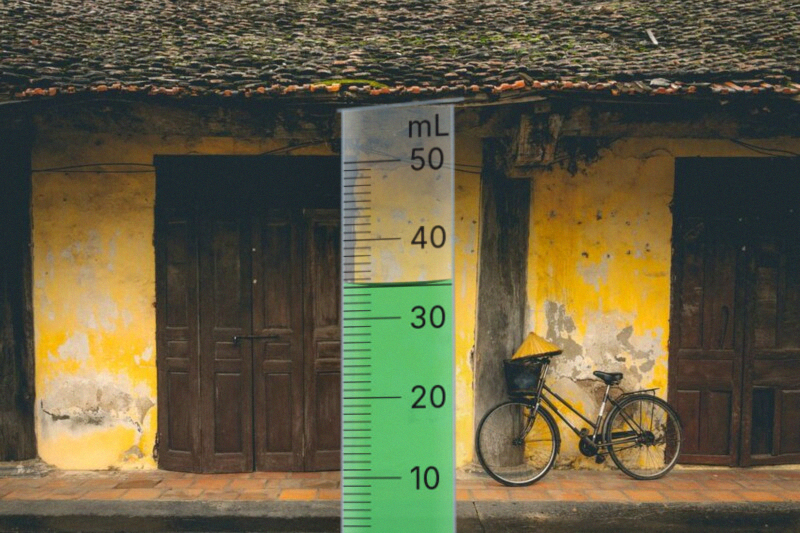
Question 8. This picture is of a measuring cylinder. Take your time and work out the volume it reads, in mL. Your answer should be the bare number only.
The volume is 34
